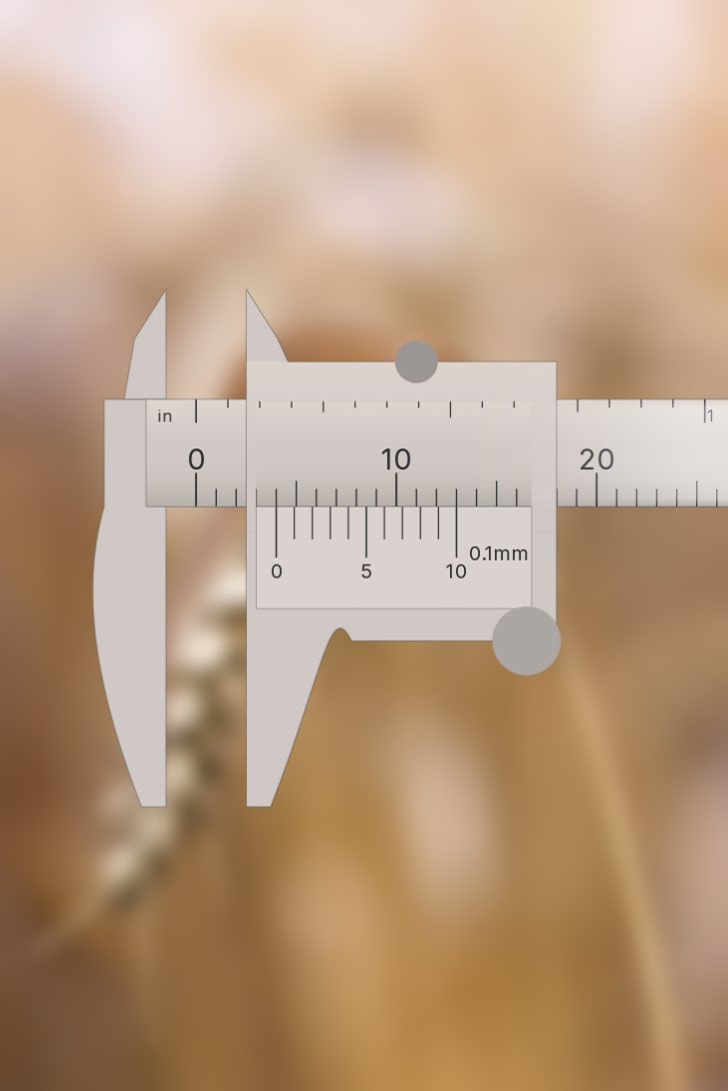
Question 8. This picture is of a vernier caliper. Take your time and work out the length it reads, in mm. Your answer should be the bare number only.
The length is 4.0
